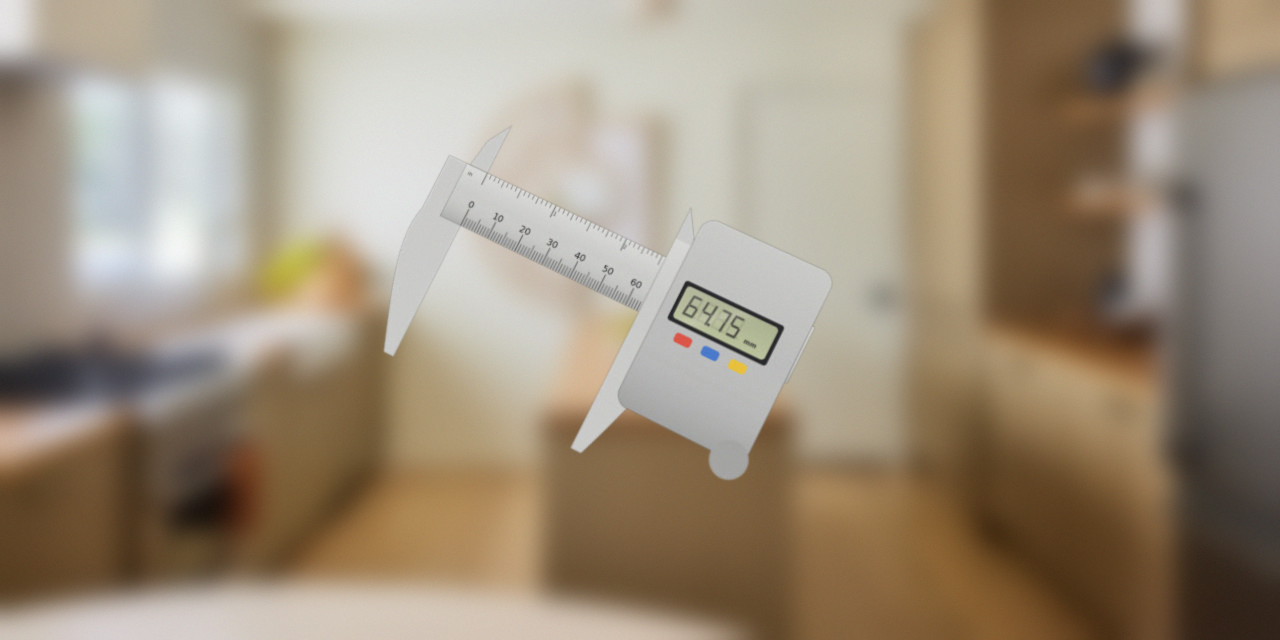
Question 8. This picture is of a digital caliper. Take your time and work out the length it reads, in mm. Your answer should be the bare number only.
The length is 64.75
